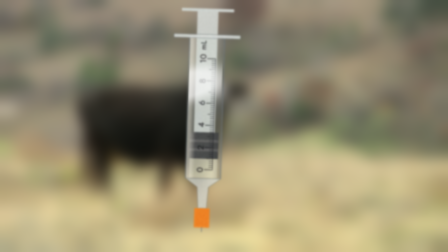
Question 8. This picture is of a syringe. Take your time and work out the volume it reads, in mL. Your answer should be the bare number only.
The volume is 1
